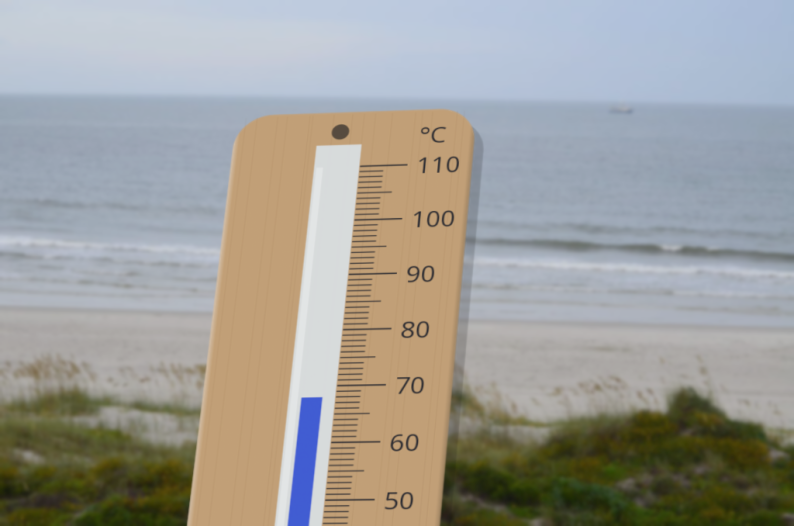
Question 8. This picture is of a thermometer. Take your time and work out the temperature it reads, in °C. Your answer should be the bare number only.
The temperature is 68
